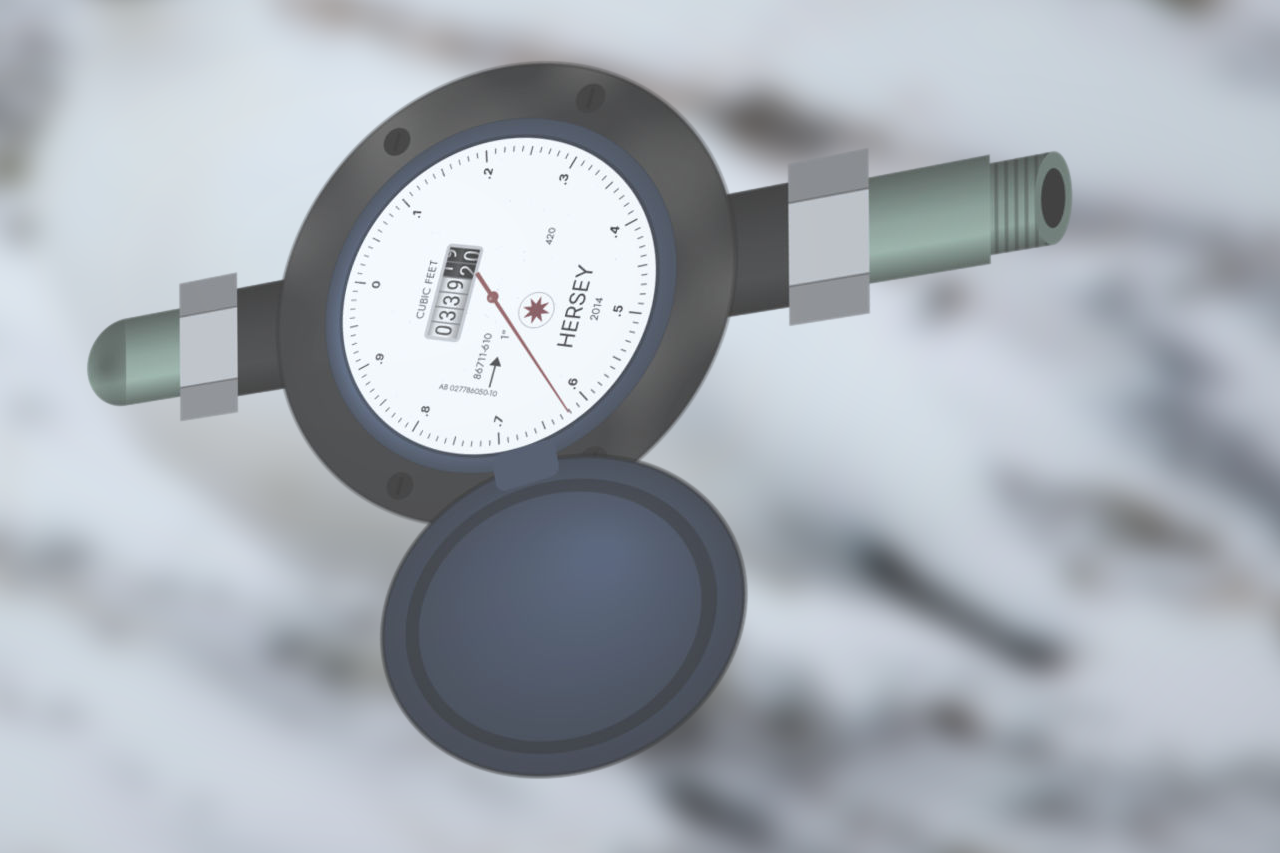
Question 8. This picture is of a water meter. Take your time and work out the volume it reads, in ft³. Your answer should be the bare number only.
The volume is 33919.62
